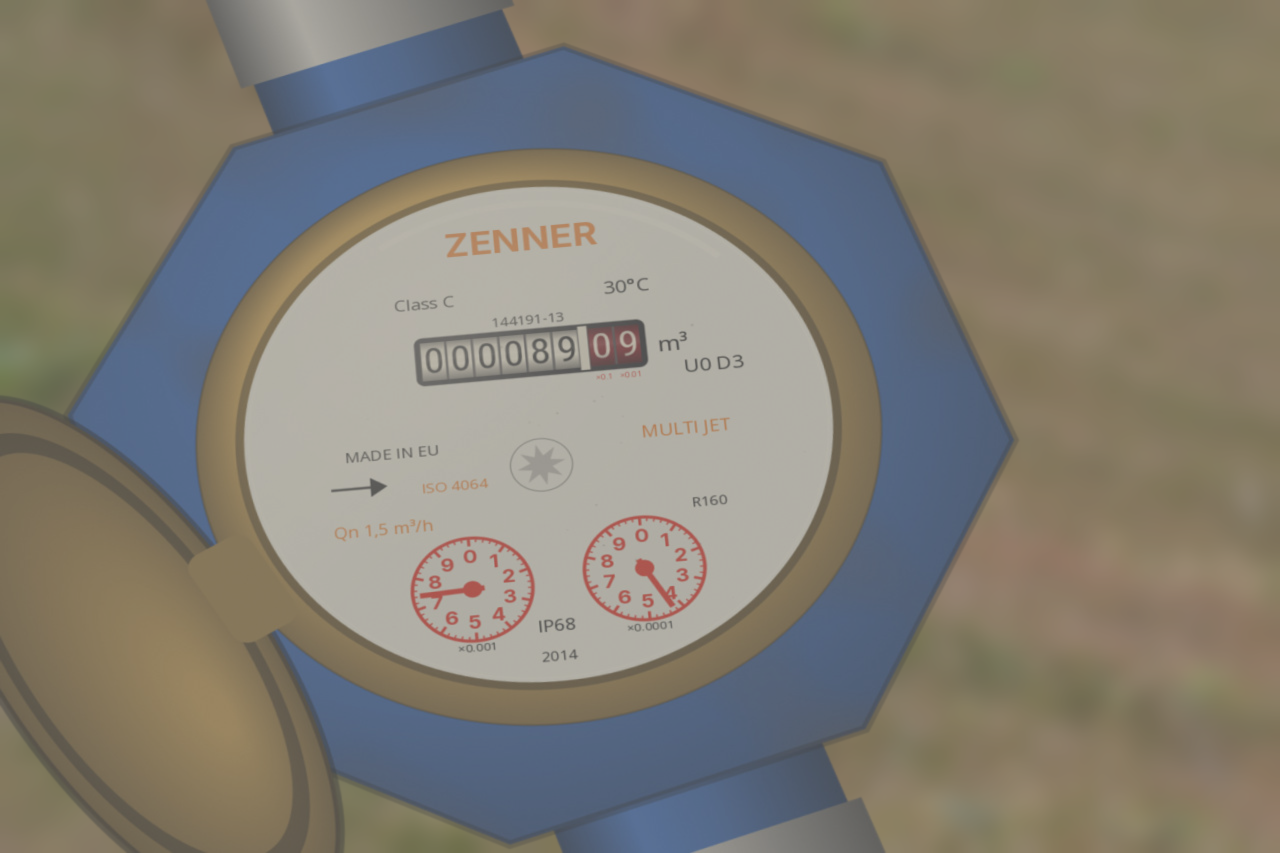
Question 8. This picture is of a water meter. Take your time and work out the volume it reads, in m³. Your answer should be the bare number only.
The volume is 89.0974
